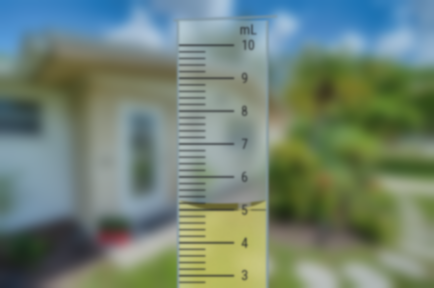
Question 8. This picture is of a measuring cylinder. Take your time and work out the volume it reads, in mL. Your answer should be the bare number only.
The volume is 5
